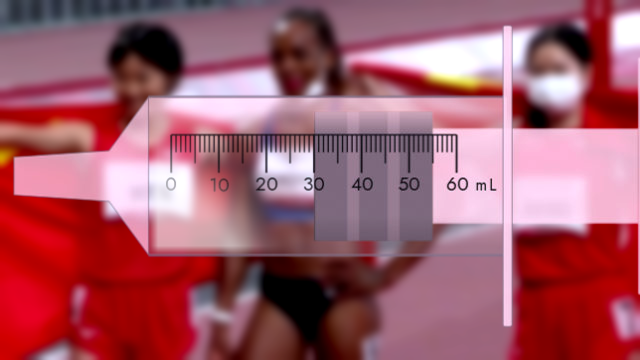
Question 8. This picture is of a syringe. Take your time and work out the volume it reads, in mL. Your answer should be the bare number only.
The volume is 30
